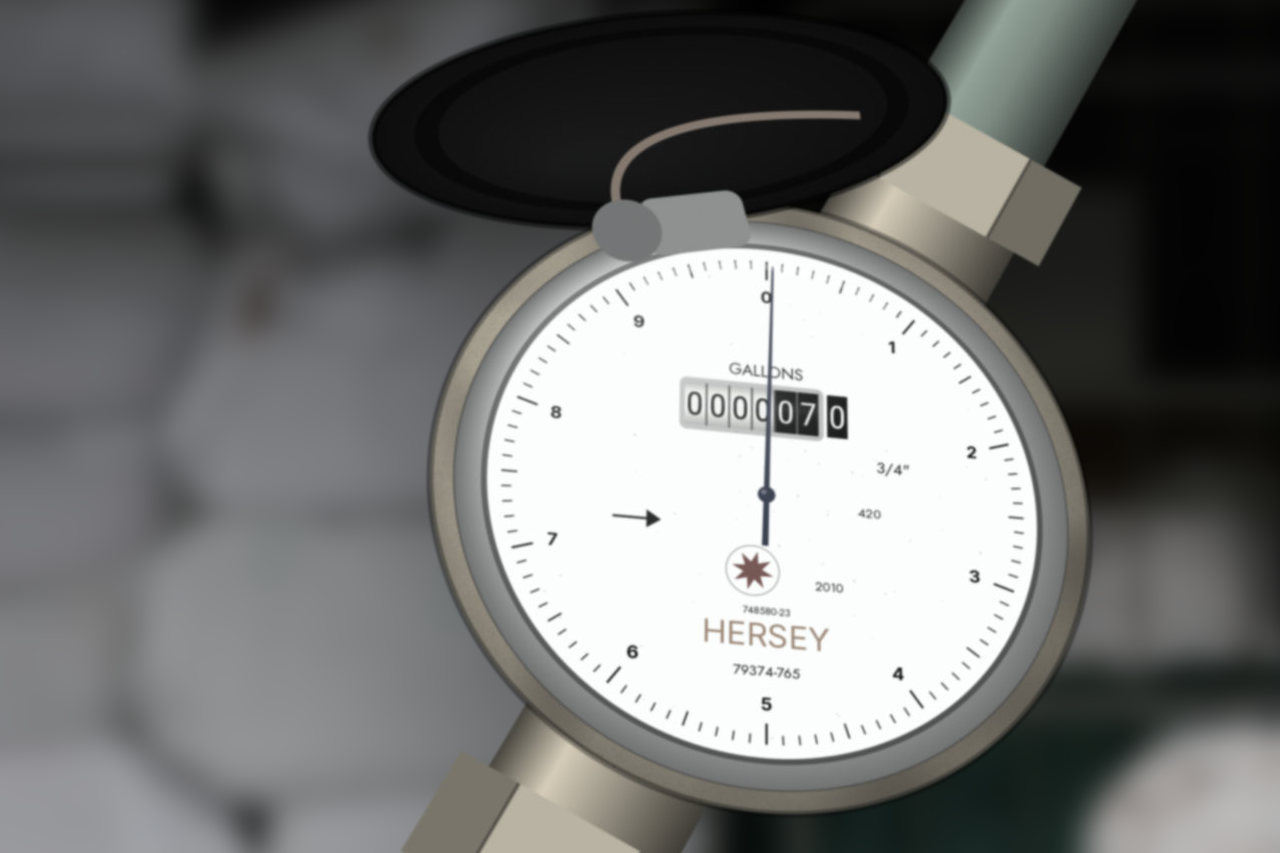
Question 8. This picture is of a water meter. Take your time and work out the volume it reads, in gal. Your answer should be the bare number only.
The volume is 70.0
